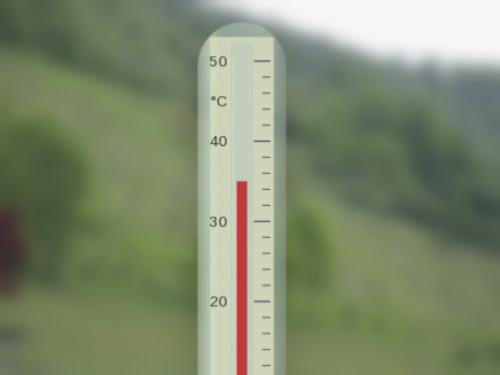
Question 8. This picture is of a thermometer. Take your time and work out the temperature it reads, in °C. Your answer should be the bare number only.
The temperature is 35
